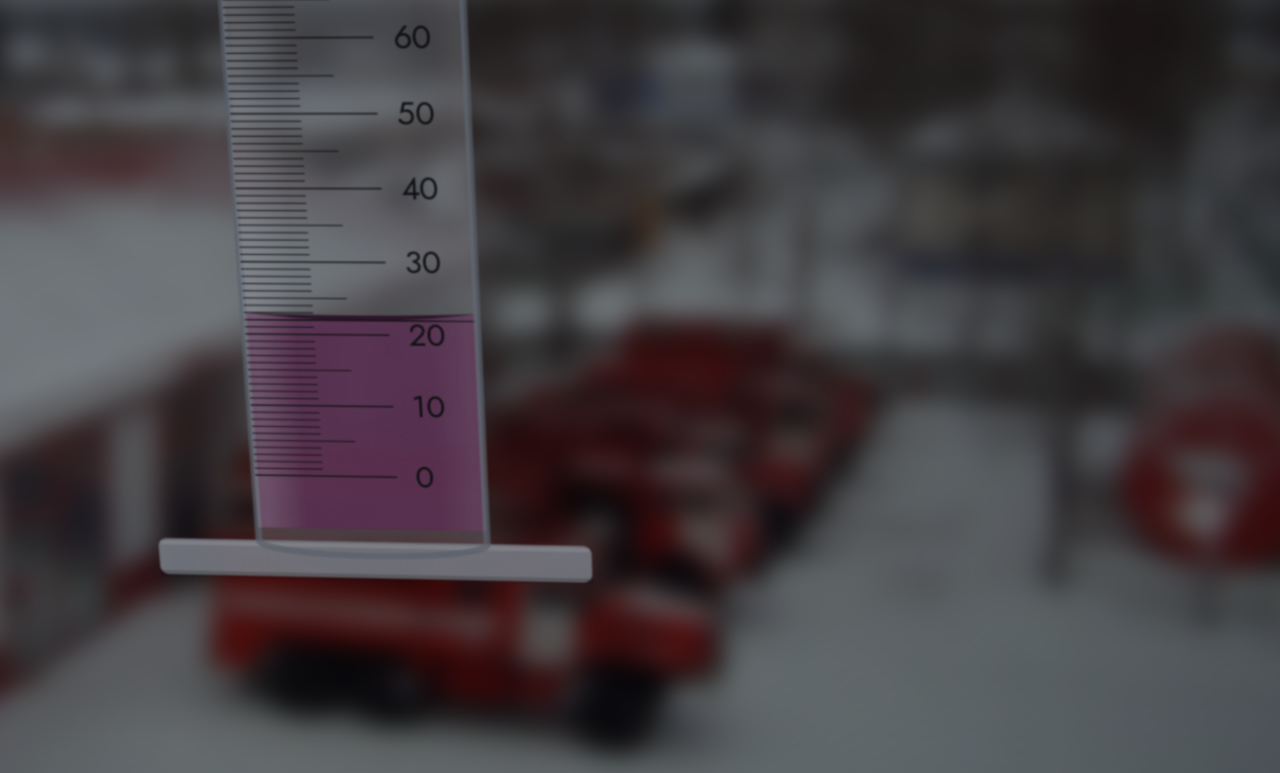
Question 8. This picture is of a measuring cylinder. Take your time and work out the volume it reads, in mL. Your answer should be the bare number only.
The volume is 22
